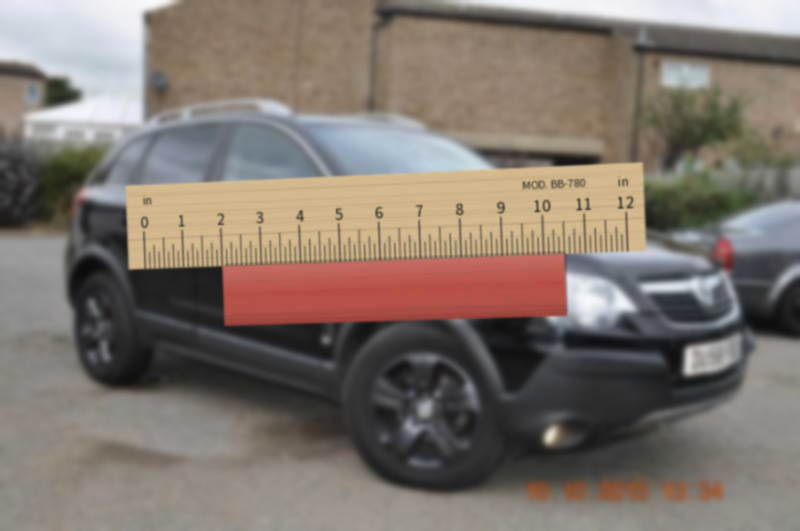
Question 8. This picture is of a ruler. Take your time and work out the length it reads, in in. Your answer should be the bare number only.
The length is 8.5
